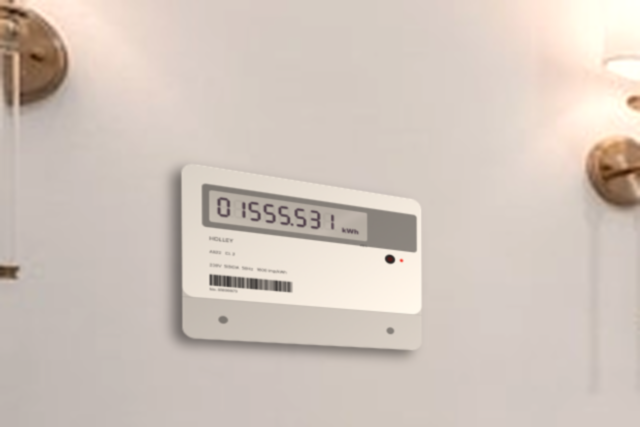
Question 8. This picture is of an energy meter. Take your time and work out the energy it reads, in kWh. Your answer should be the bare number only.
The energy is 1555.531
